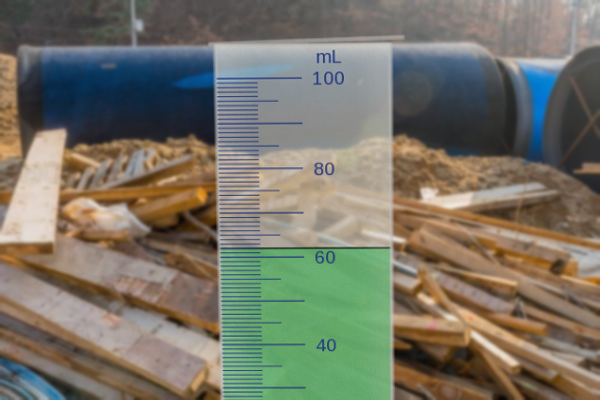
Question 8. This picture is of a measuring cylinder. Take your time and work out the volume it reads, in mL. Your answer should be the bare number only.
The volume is 62
